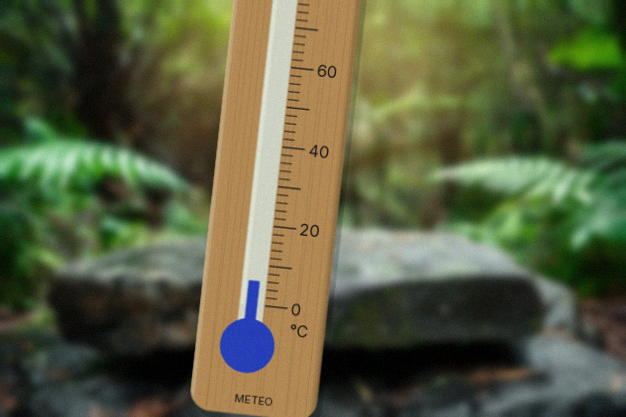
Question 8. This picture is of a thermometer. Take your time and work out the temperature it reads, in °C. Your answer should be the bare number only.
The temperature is 6
